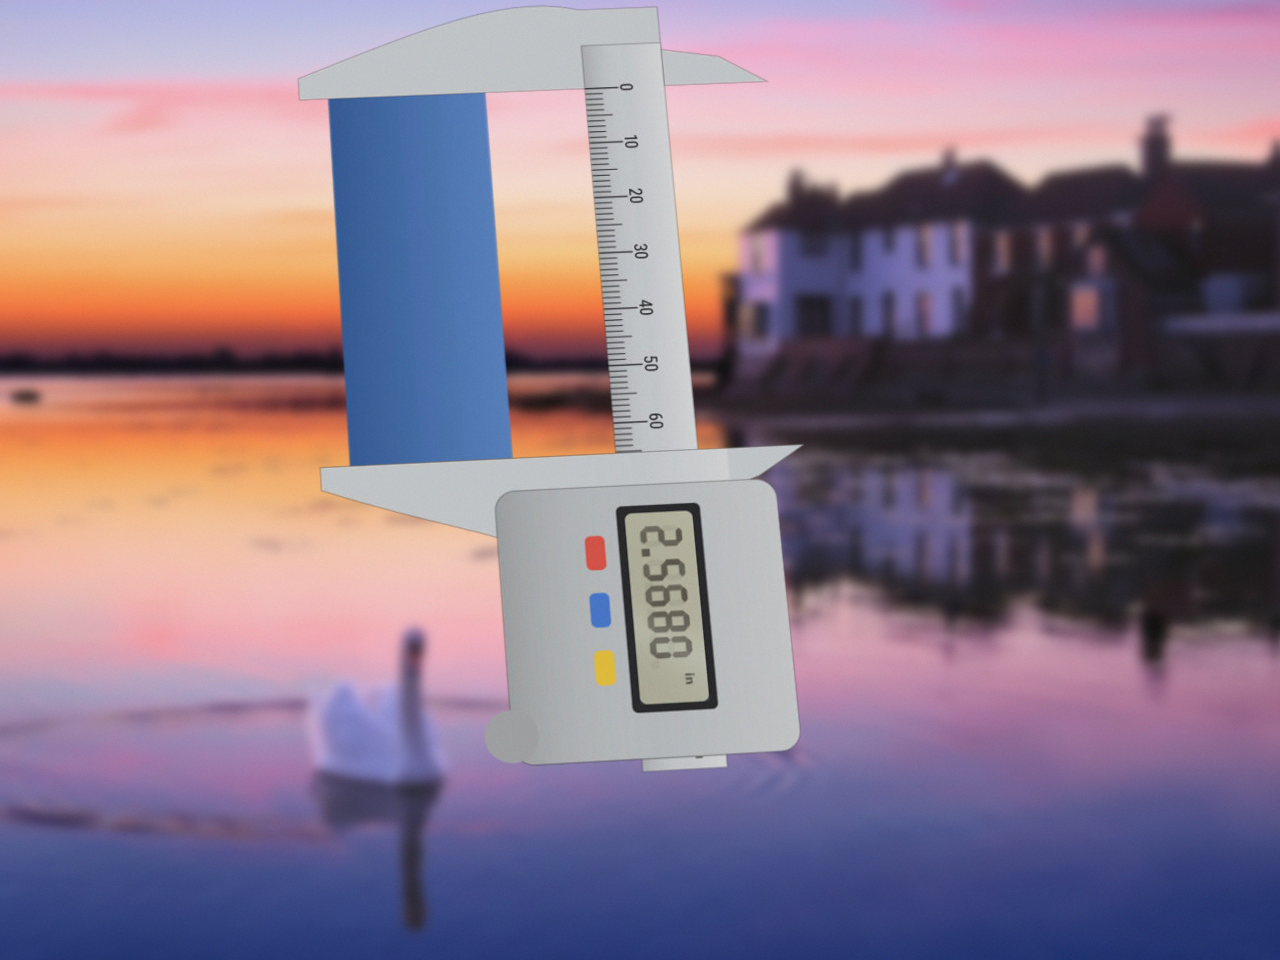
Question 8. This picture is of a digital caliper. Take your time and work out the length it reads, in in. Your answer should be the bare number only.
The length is 2.5680
